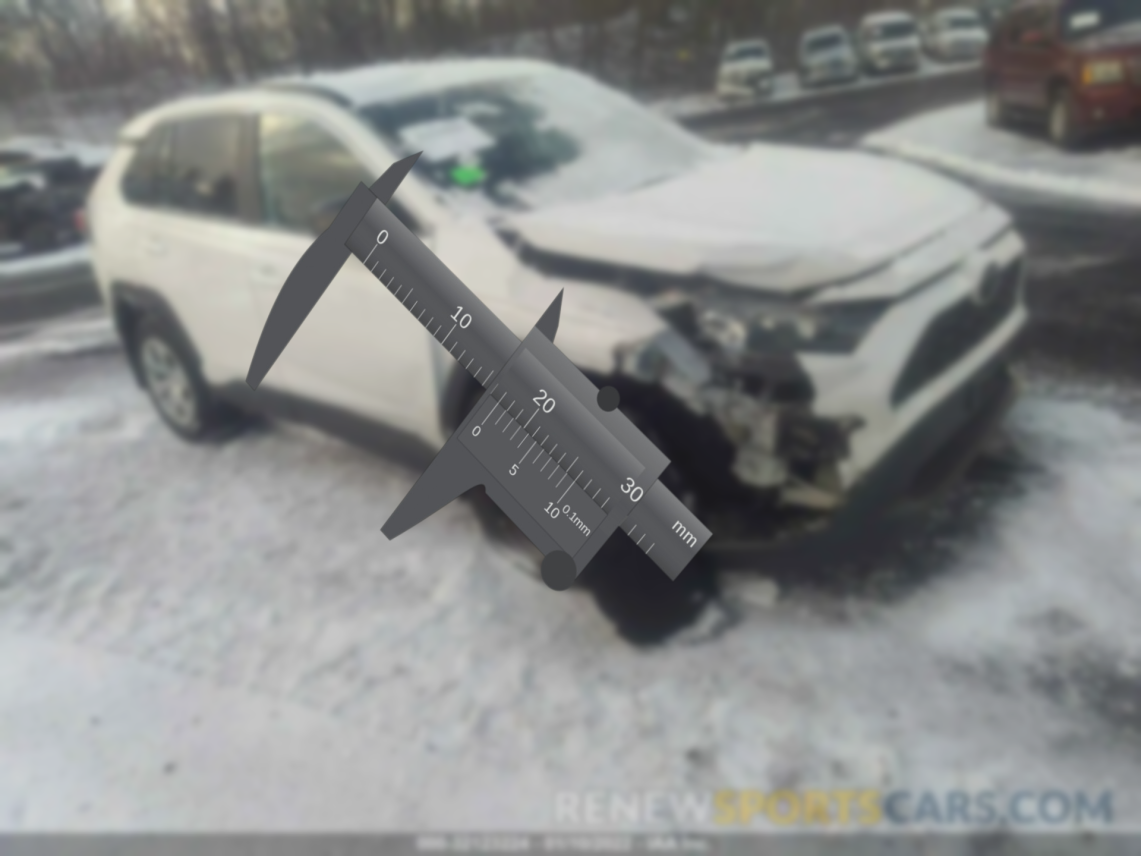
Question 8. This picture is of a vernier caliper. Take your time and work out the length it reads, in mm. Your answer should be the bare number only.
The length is 17.0
